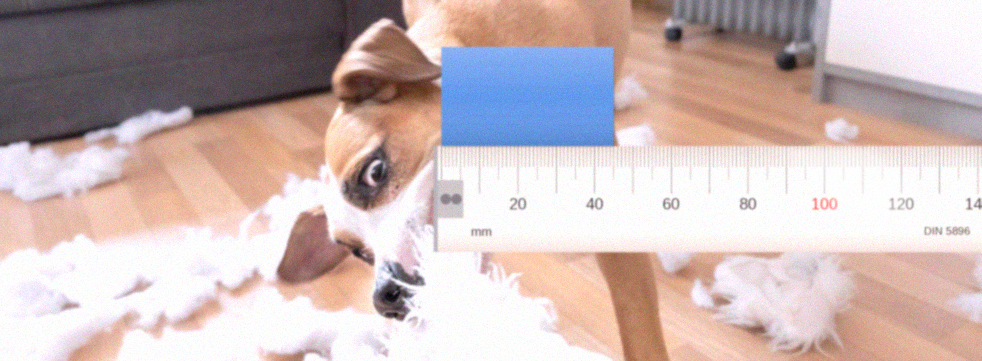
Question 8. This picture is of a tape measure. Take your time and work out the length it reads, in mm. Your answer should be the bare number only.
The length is 45
